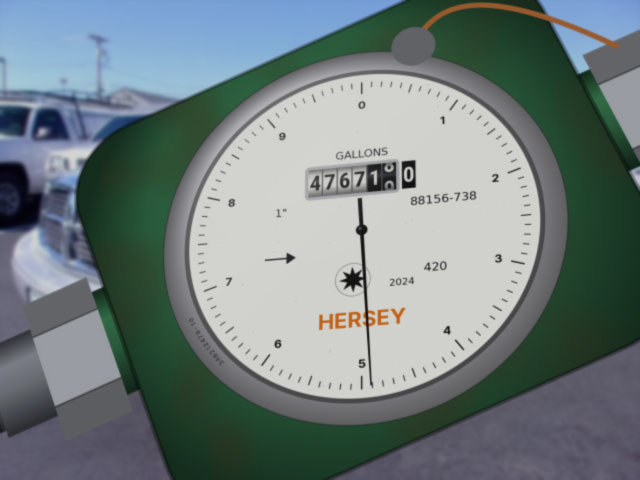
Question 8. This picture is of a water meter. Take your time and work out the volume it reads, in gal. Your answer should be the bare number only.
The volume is 4767184.9
